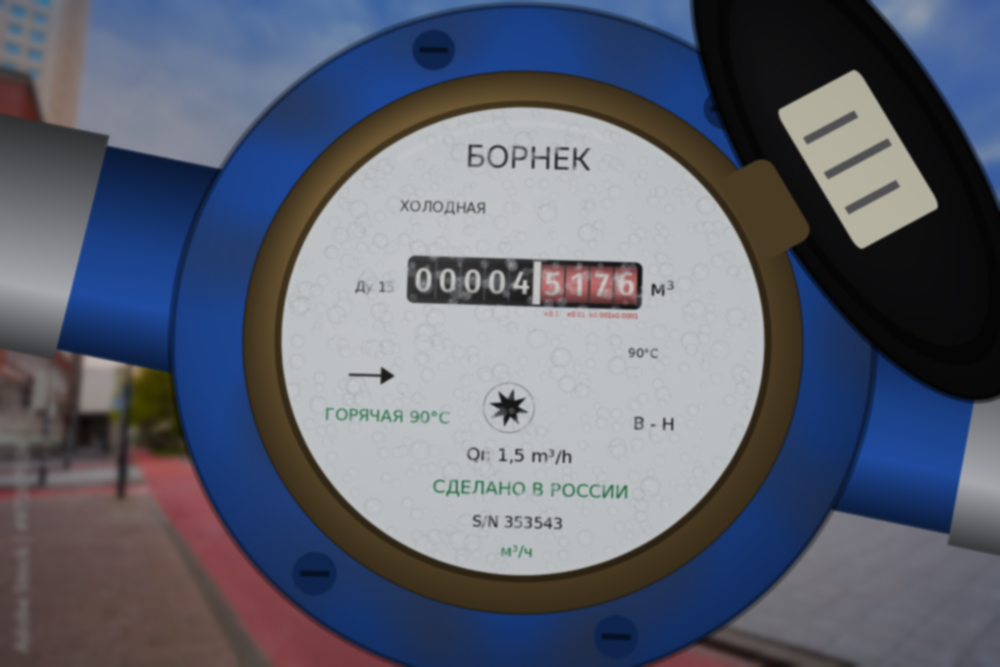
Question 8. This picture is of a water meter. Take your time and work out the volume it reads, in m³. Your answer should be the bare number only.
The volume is 4.5176
